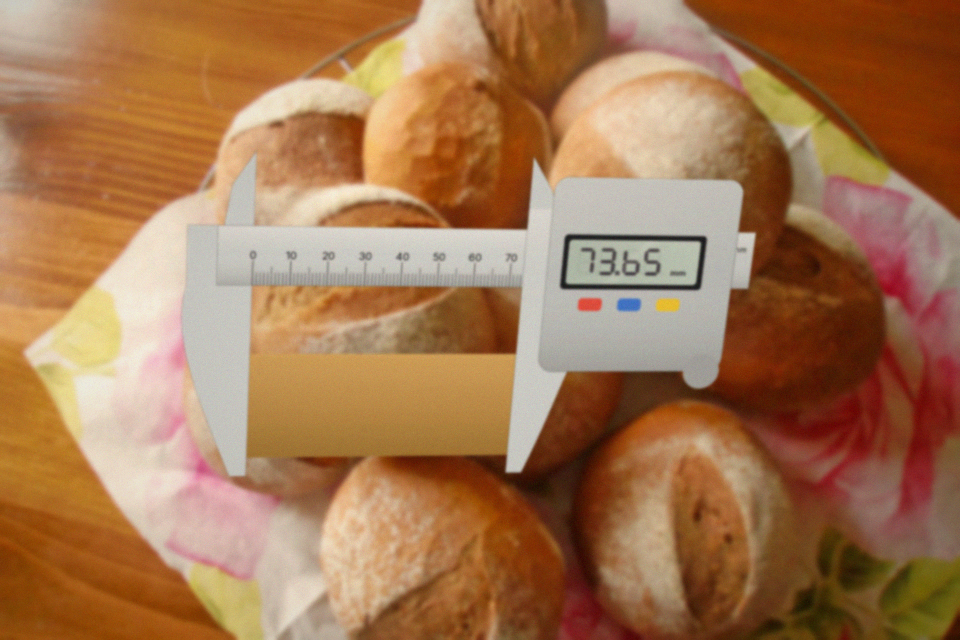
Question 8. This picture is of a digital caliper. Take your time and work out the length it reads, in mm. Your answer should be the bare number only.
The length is 73.65
